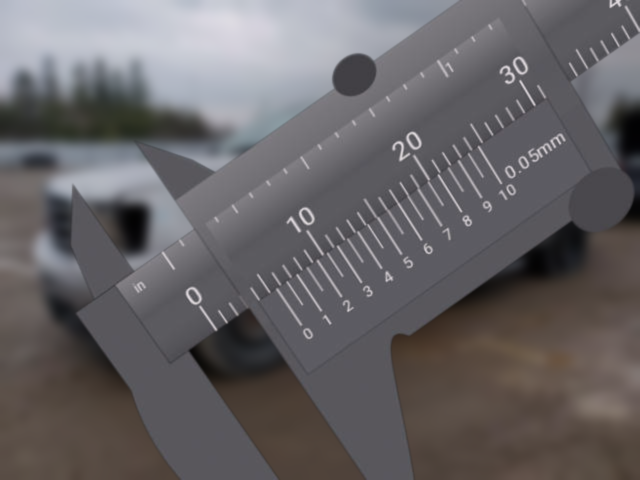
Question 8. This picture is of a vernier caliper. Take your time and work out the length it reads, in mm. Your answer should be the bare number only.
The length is 5.6
